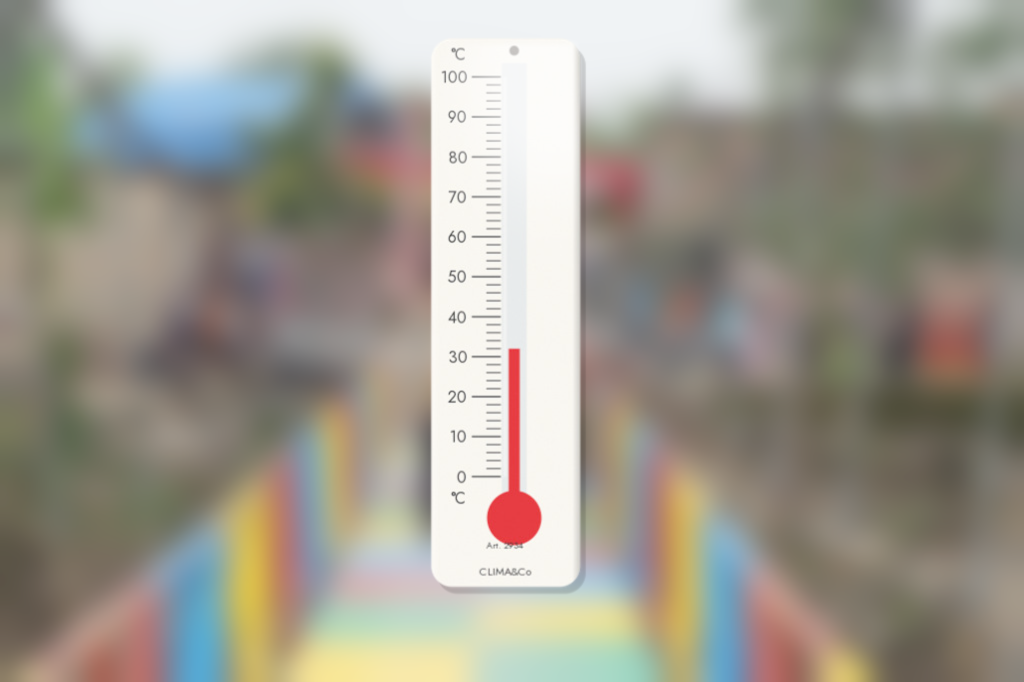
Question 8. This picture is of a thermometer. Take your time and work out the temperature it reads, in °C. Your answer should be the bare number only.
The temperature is 32
